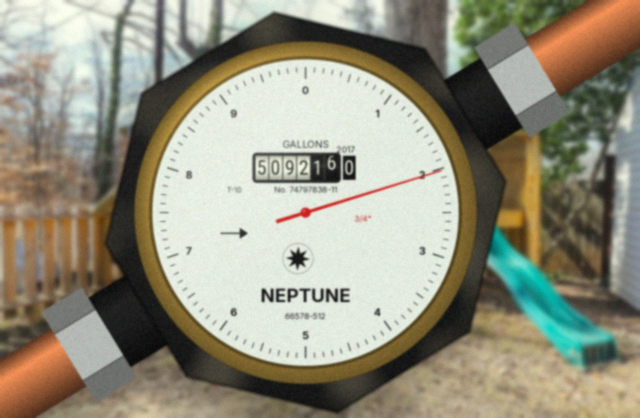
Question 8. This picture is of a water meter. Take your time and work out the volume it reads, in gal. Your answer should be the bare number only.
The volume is 5092162.0
